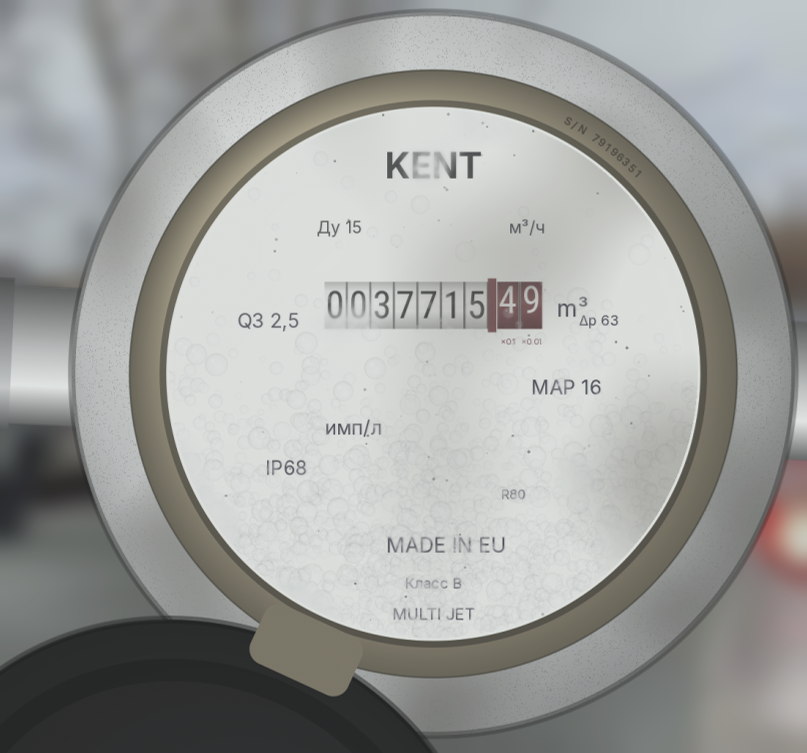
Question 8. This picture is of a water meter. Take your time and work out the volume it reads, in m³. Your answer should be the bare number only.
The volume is 37715.49
